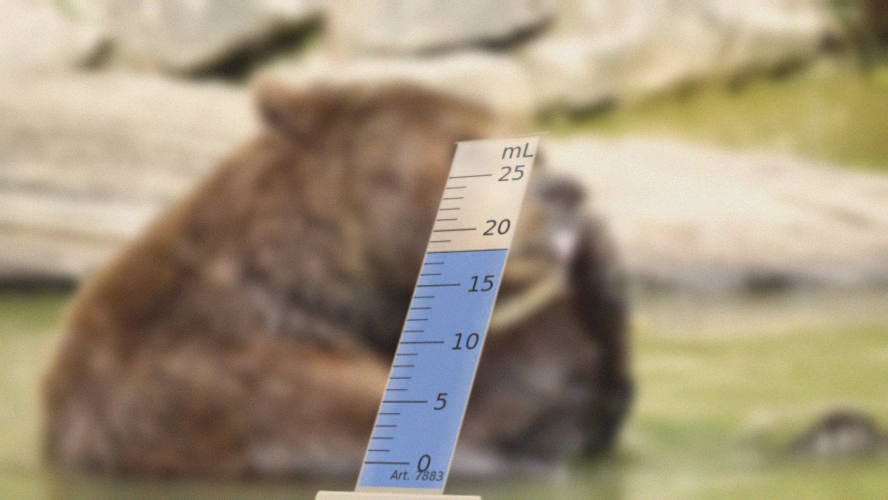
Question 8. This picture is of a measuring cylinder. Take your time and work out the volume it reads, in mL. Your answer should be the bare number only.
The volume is 18
